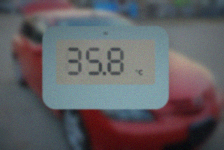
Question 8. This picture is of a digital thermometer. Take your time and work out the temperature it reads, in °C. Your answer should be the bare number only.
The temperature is 35.8
